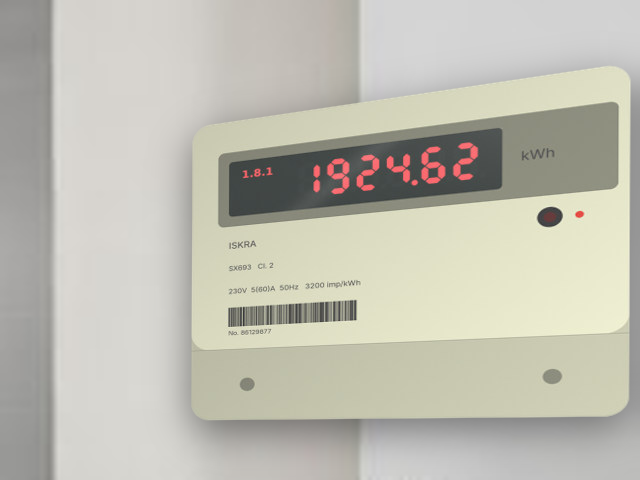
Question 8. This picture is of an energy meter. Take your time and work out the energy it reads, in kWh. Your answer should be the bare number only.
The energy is 1924.62
